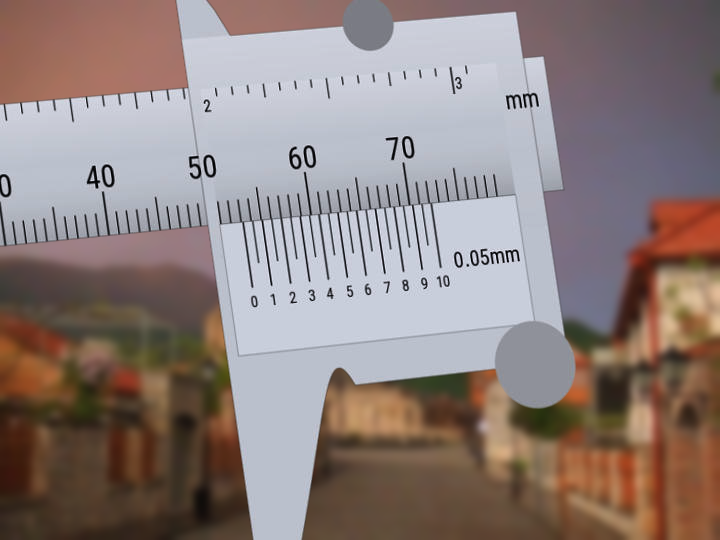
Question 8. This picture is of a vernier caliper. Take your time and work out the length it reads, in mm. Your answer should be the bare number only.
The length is 53.2
